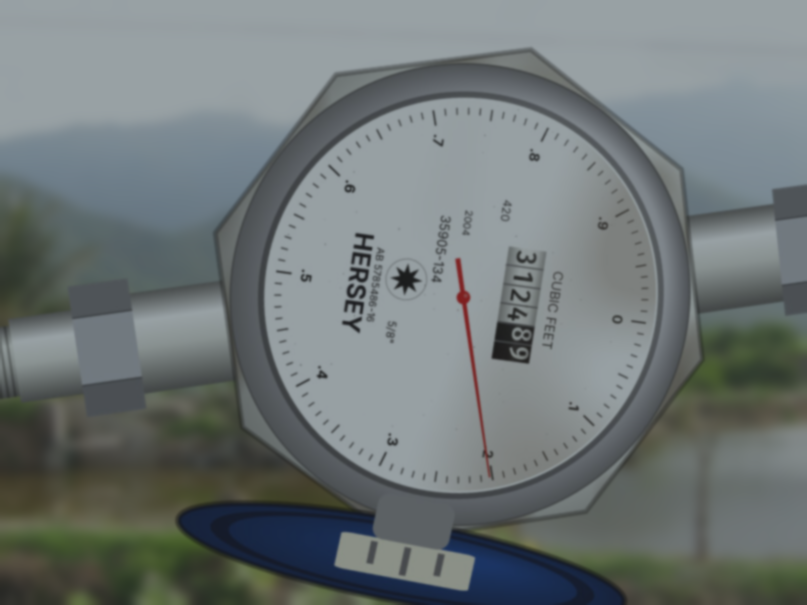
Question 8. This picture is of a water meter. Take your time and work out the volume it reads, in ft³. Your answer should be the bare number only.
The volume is 312489.20
